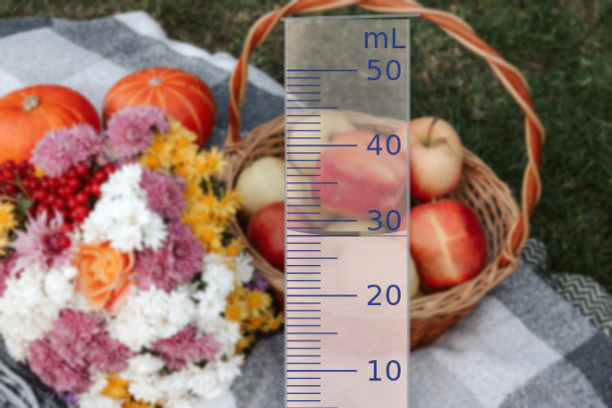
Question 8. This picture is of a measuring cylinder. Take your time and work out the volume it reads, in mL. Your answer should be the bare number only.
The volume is 28
